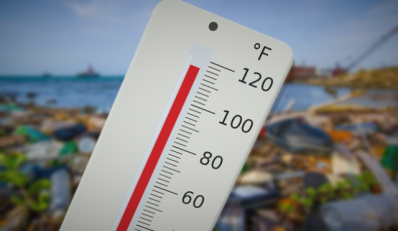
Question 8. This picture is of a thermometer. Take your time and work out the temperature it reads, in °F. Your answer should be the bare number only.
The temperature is 116
